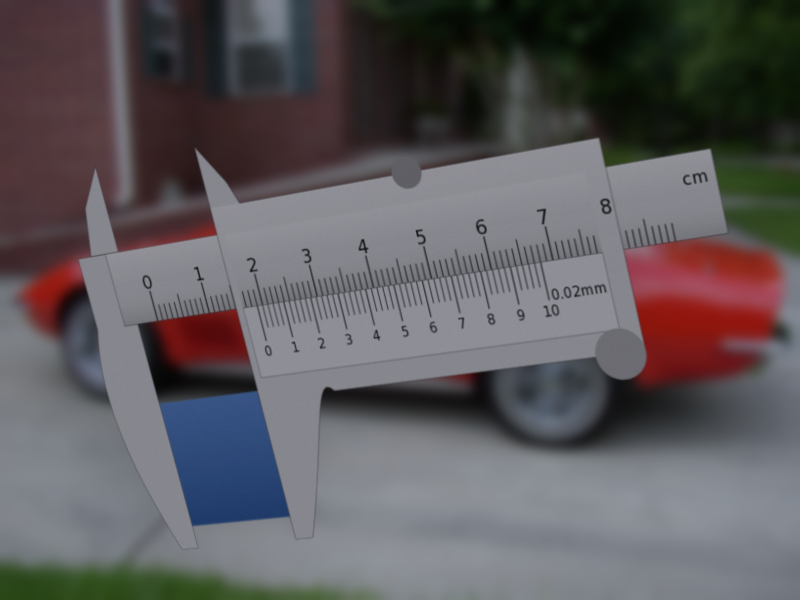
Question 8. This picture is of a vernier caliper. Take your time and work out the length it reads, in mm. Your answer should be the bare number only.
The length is 19.0
